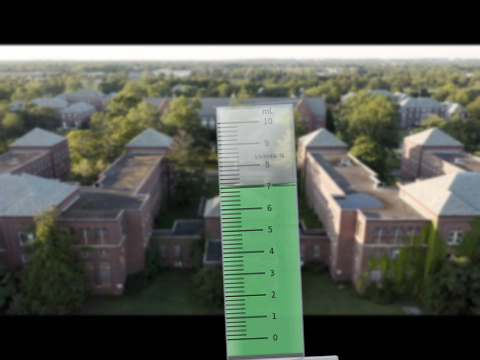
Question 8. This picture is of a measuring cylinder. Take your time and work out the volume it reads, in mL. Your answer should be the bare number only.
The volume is 7
